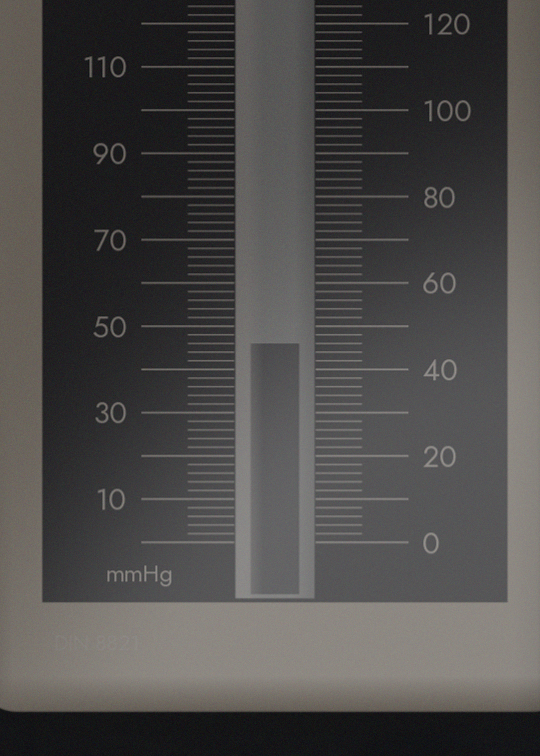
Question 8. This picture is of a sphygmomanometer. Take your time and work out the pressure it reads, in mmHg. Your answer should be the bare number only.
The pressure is 46
